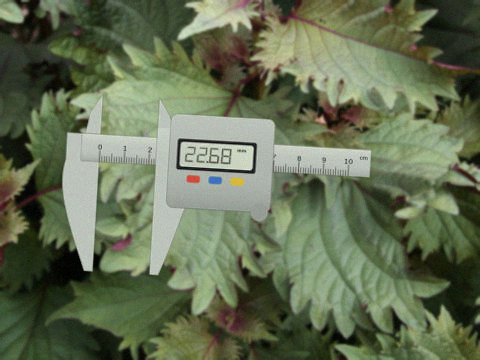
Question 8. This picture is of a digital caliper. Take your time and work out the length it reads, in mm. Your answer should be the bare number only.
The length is 22.68
